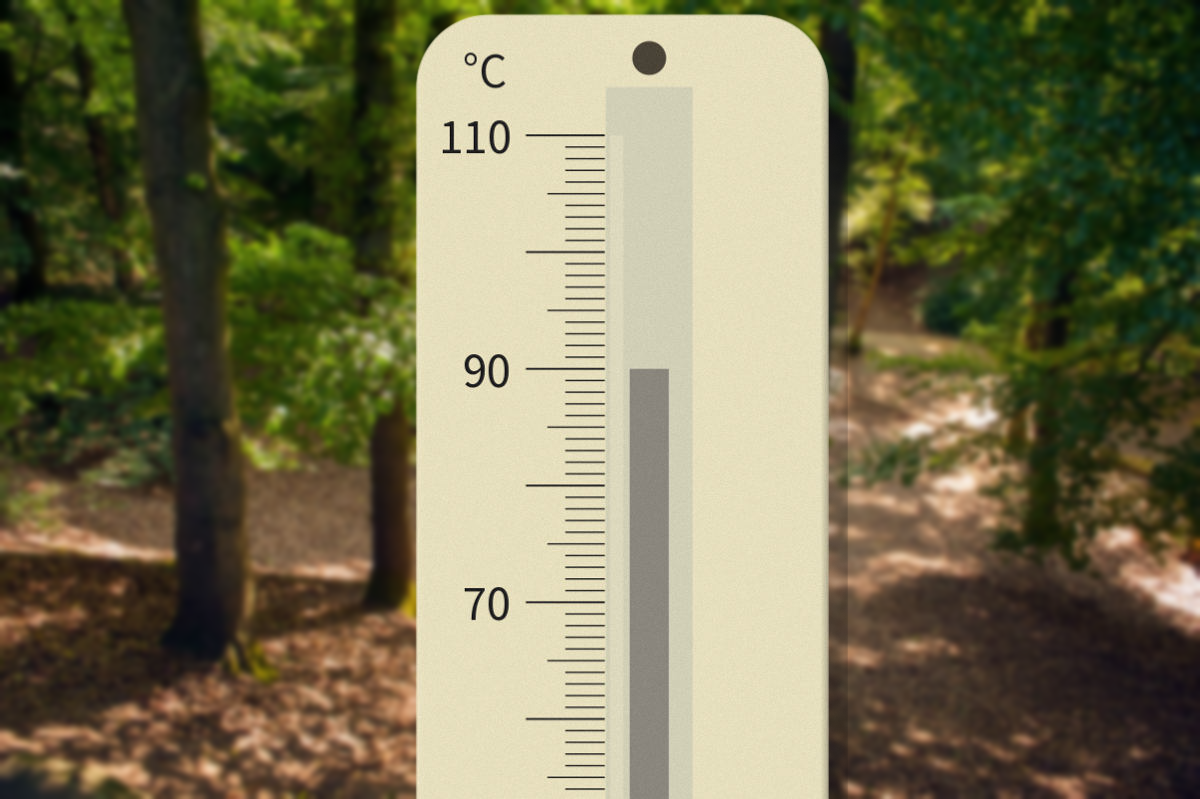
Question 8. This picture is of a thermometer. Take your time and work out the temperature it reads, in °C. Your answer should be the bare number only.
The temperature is 90
